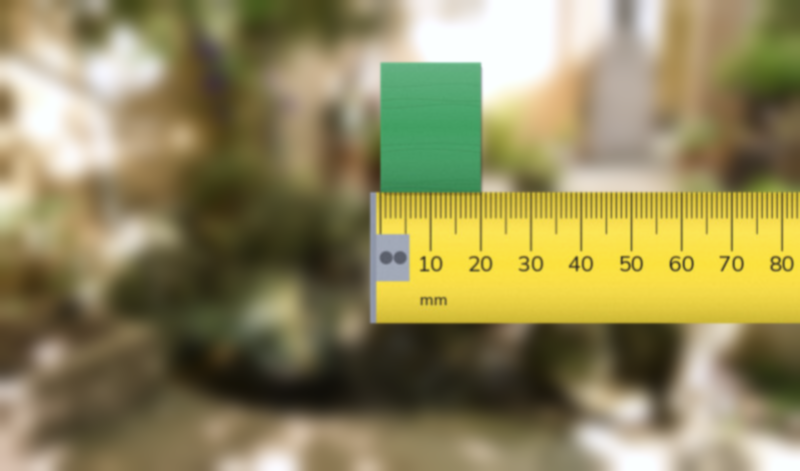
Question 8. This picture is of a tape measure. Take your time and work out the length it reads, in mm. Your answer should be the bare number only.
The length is 20
